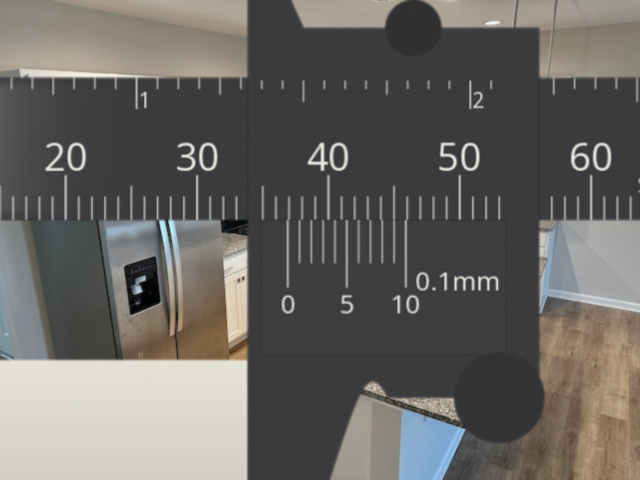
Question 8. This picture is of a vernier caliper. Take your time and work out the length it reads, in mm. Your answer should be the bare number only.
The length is 36.9
